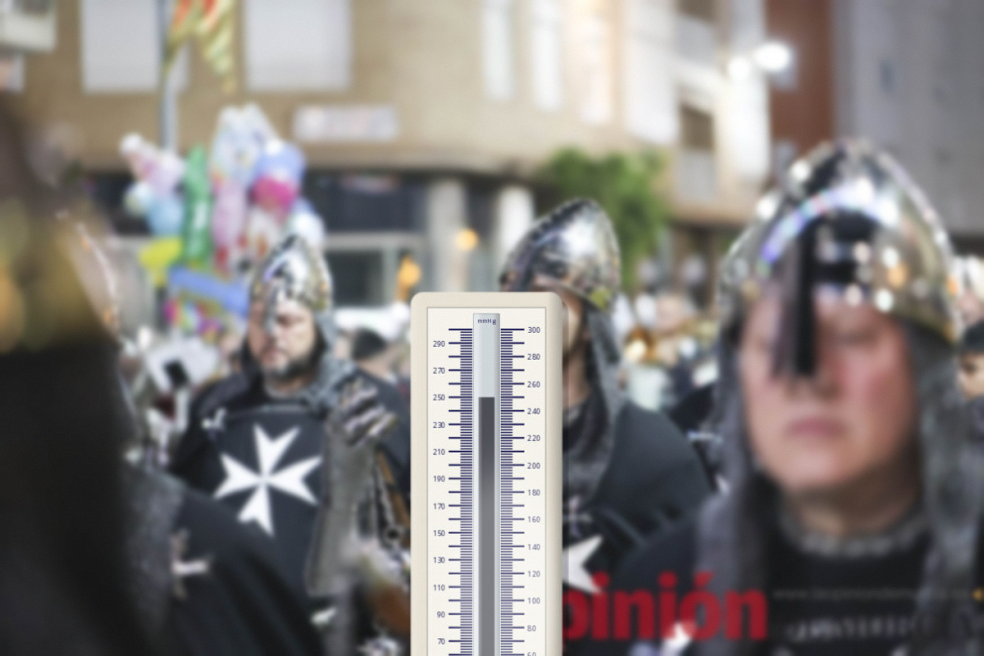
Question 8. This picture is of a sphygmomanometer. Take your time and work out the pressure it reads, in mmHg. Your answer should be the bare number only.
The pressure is 250
